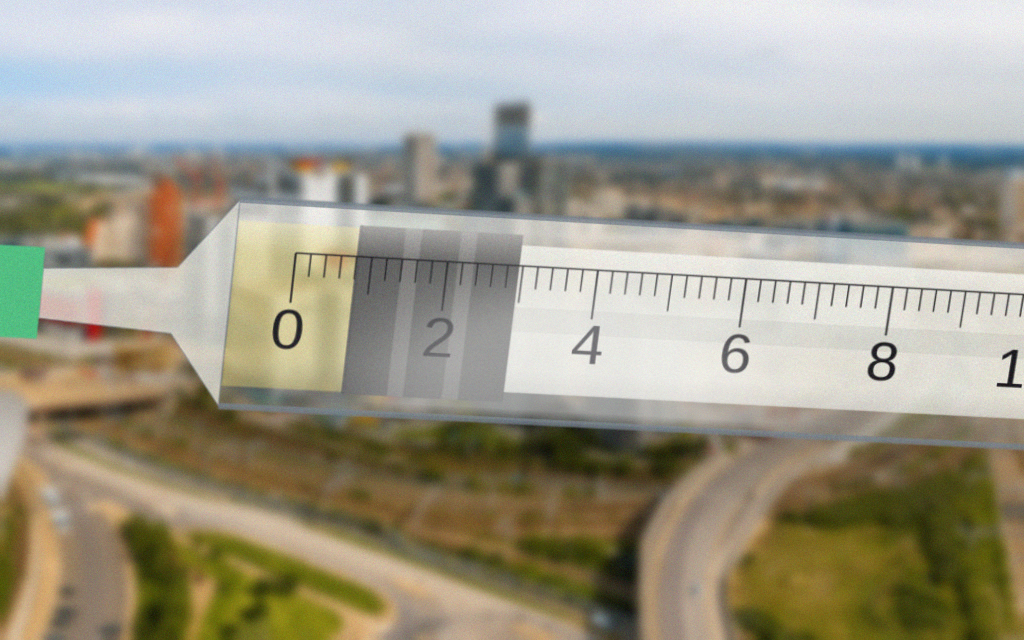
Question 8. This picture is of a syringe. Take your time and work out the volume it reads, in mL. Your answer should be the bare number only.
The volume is 0.8
